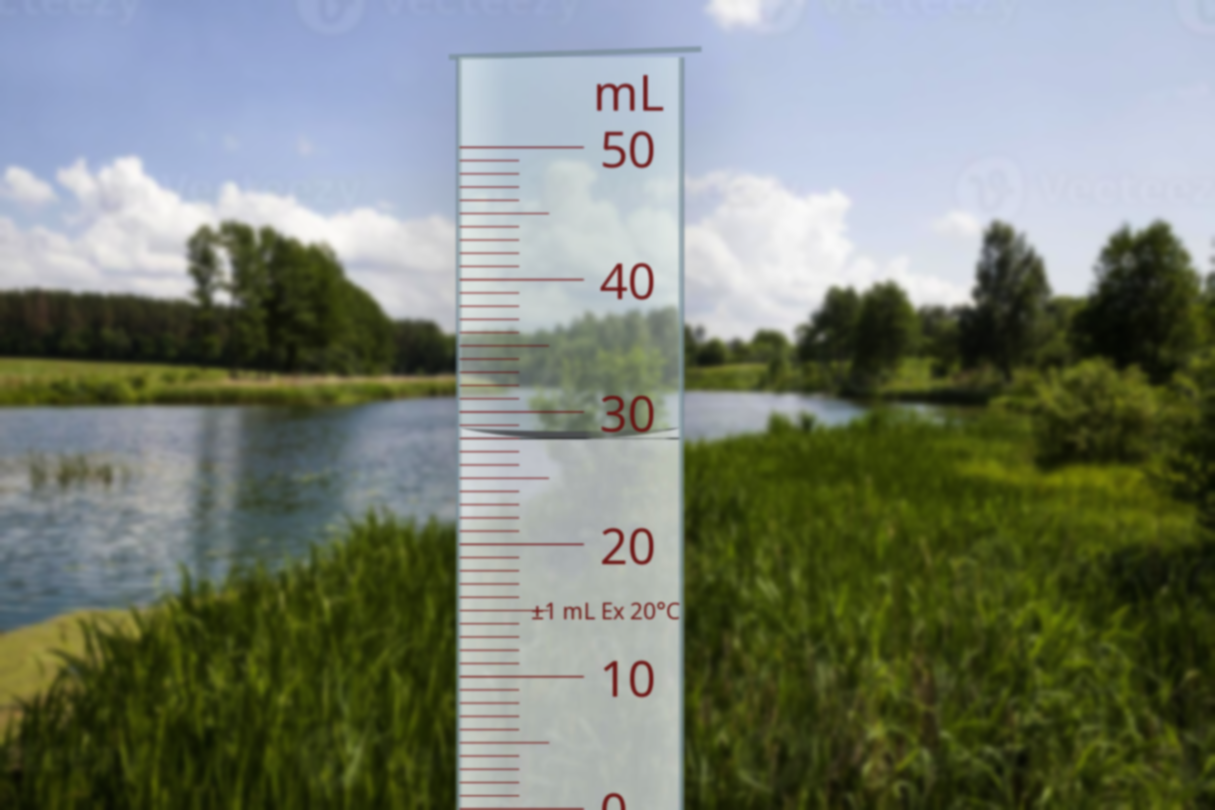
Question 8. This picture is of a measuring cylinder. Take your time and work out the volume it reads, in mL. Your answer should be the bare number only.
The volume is 28
